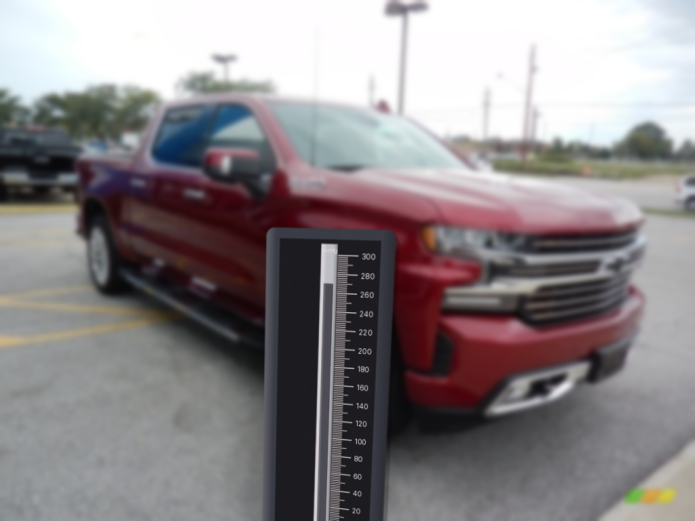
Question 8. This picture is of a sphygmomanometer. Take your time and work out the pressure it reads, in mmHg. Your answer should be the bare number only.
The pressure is 270
